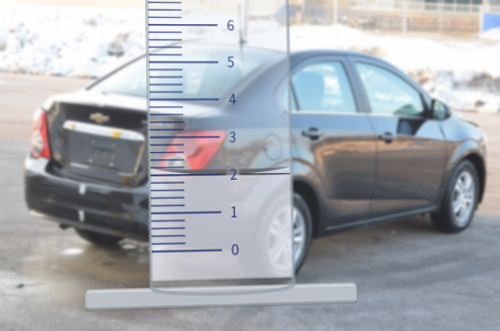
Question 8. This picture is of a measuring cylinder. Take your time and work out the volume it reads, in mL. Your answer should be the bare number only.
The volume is 2
